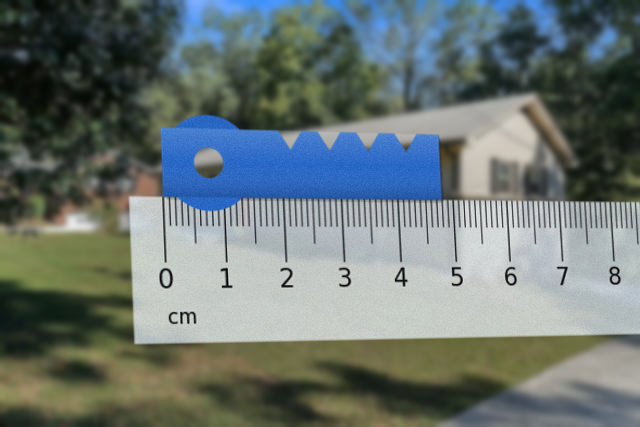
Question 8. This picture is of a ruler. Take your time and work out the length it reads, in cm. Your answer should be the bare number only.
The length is 4.8
